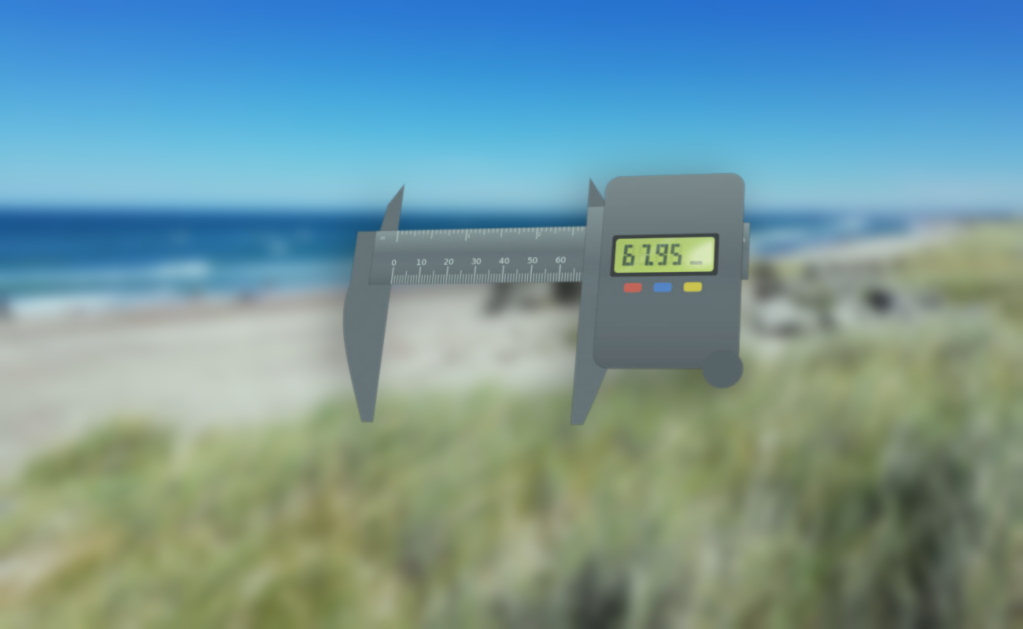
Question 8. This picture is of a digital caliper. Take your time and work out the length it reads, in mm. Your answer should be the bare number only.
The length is 67.95
